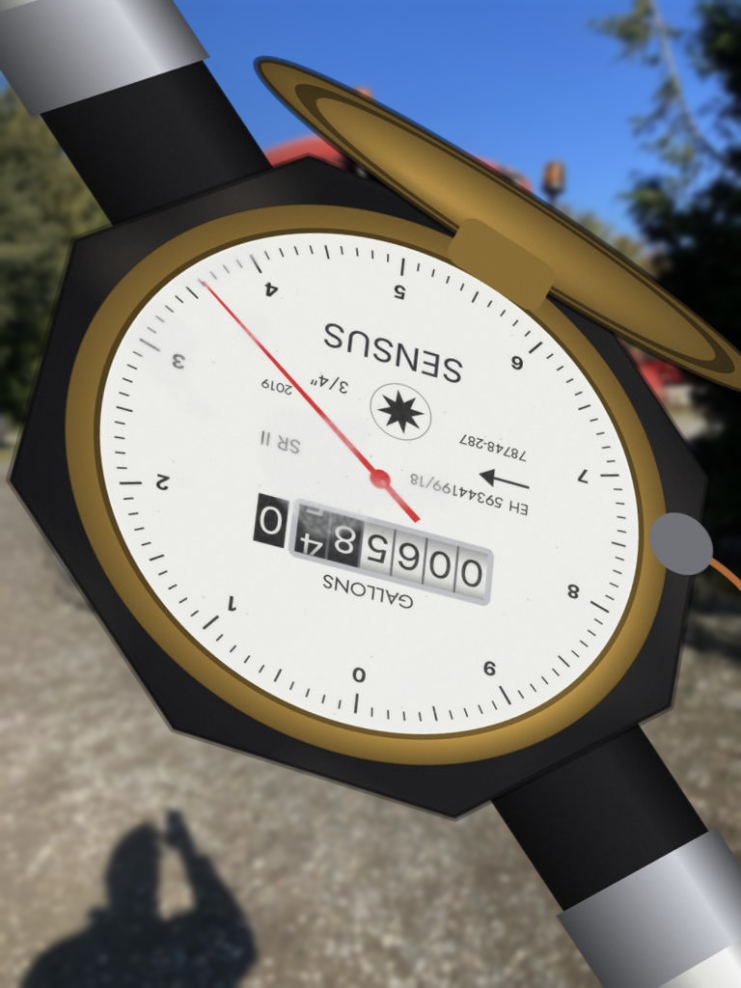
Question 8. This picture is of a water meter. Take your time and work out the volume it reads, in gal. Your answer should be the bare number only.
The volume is 65843.6
